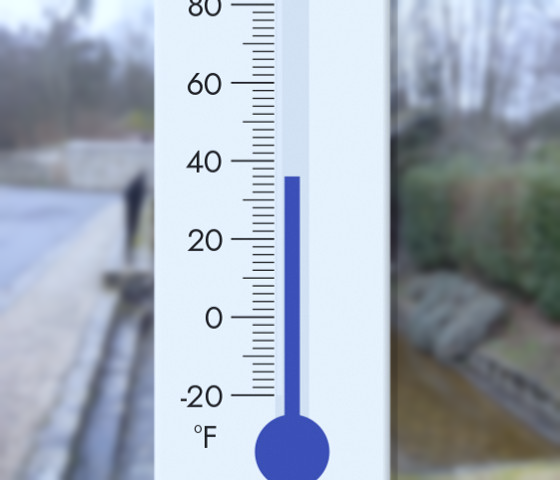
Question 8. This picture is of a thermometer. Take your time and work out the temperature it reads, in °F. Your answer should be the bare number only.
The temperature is 36
